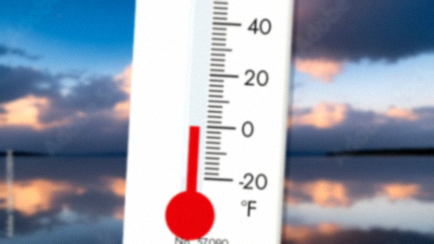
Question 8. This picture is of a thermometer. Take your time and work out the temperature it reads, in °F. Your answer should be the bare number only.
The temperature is 0
